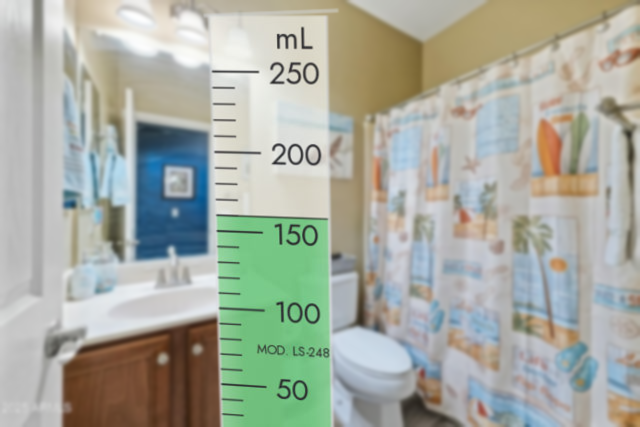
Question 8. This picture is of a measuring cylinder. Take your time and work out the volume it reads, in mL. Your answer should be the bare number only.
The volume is 160
